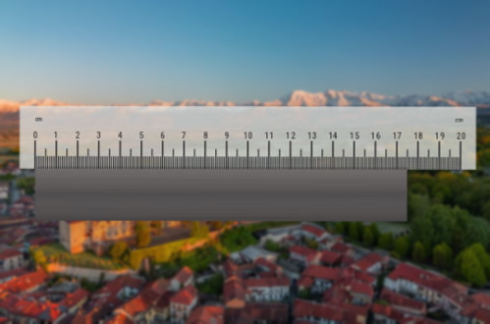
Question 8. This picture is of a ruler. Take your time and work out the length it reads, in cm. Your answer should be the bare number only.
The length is 17.5
